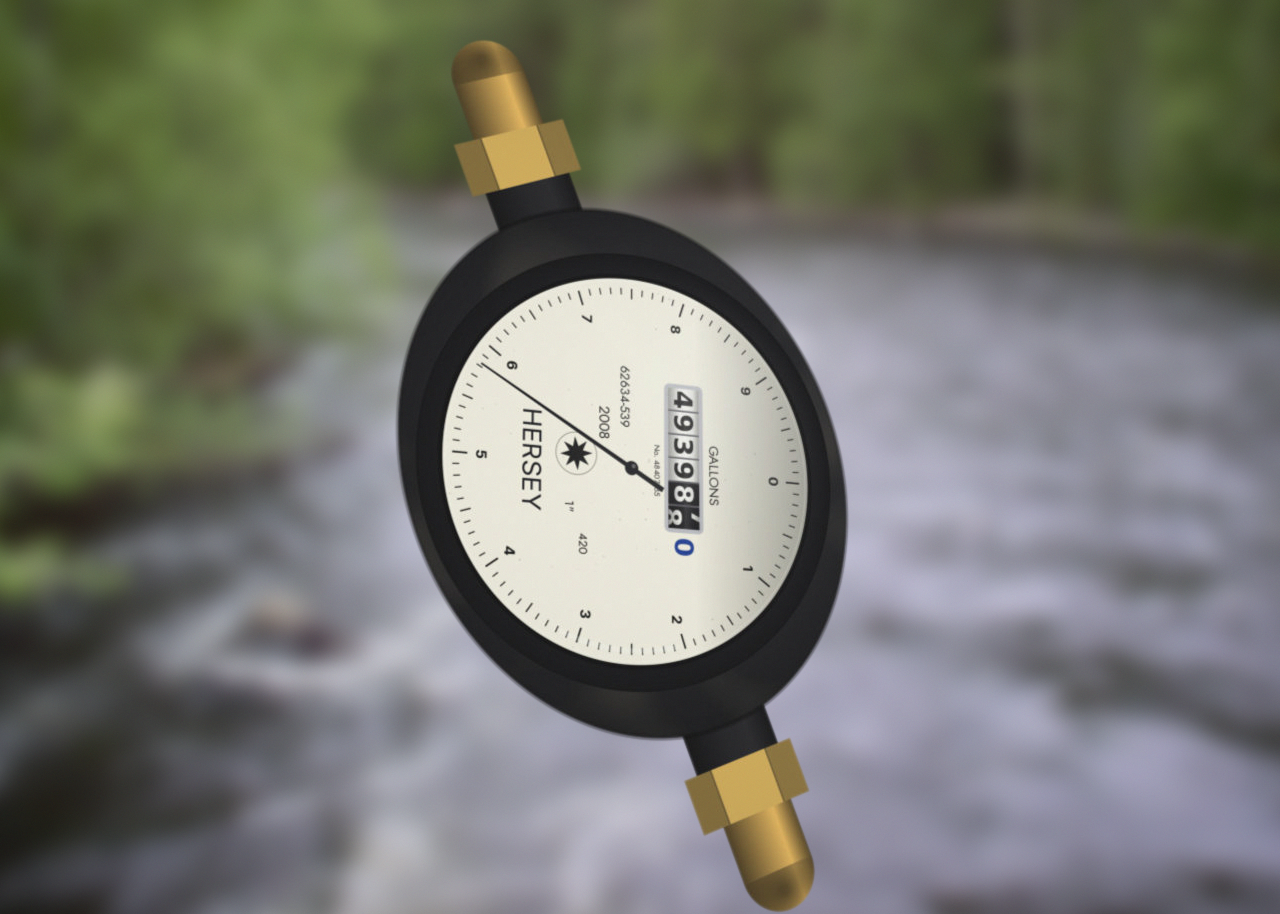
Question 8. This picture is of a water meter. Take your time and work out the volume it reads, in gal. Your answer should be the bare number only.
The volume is 4939875.8
